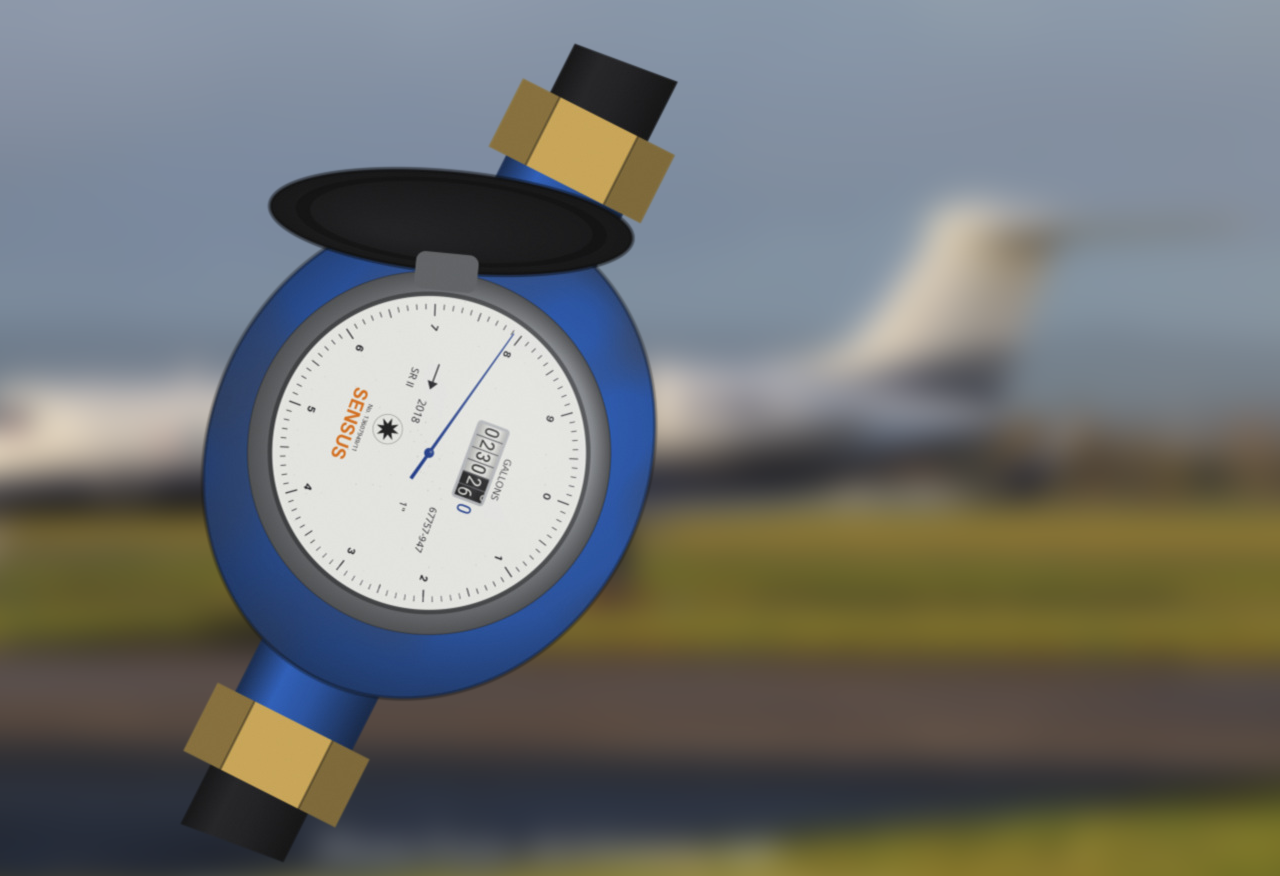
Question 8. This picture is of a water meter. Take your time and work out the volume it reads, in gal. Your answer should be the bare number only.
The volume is 230257.9
